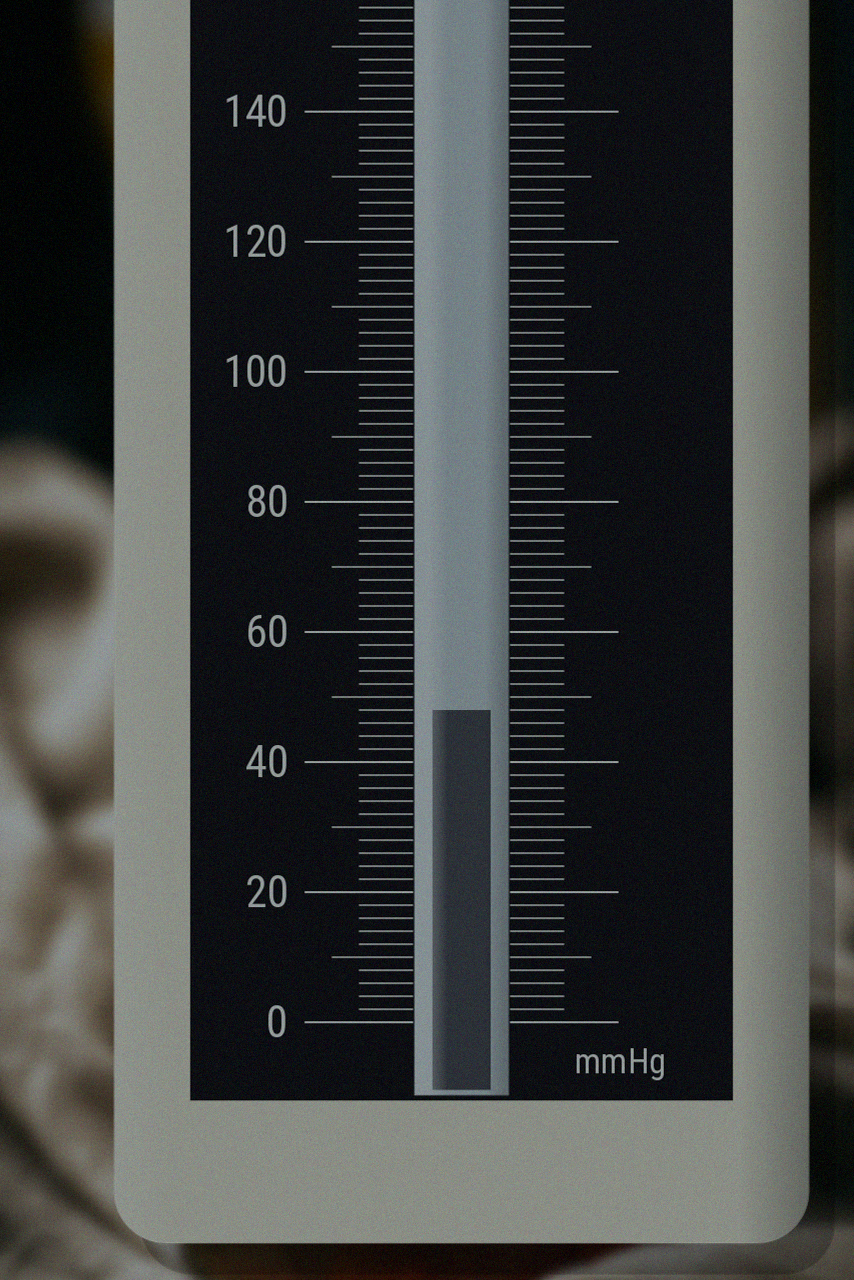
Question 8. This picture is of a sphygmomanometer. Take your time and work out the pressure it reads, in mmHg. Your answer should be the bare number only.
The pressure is 48
